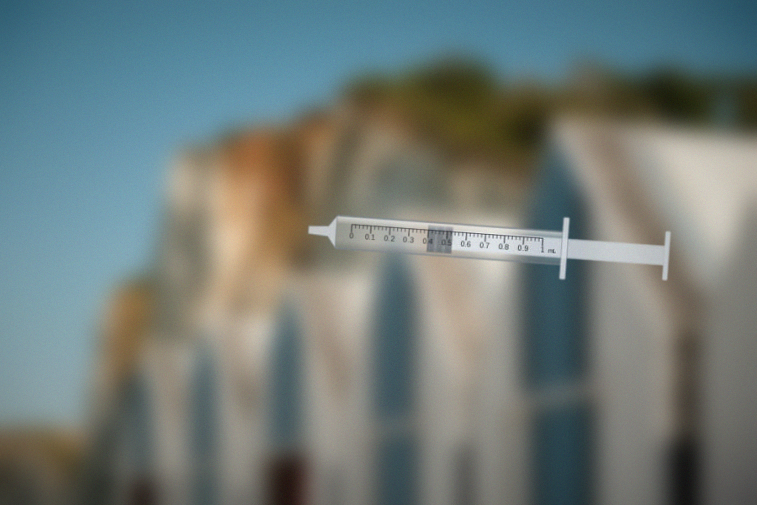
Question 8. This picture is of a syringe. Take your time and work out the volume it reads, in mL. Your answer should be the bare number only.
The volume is 0.4
